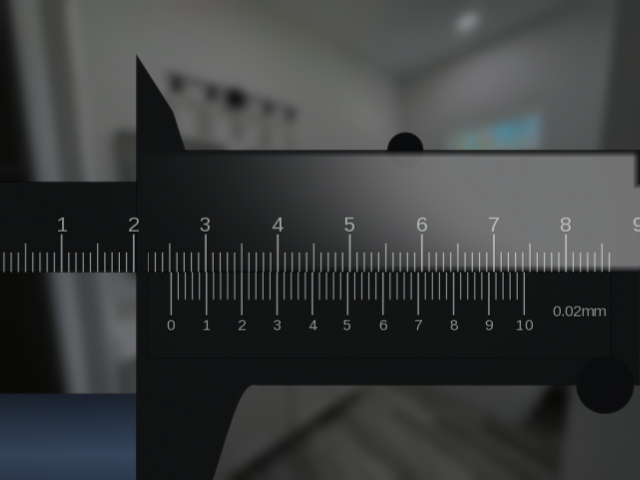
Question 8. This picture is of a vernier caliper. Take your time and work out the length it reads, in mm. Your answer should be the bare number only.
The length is 25.2
